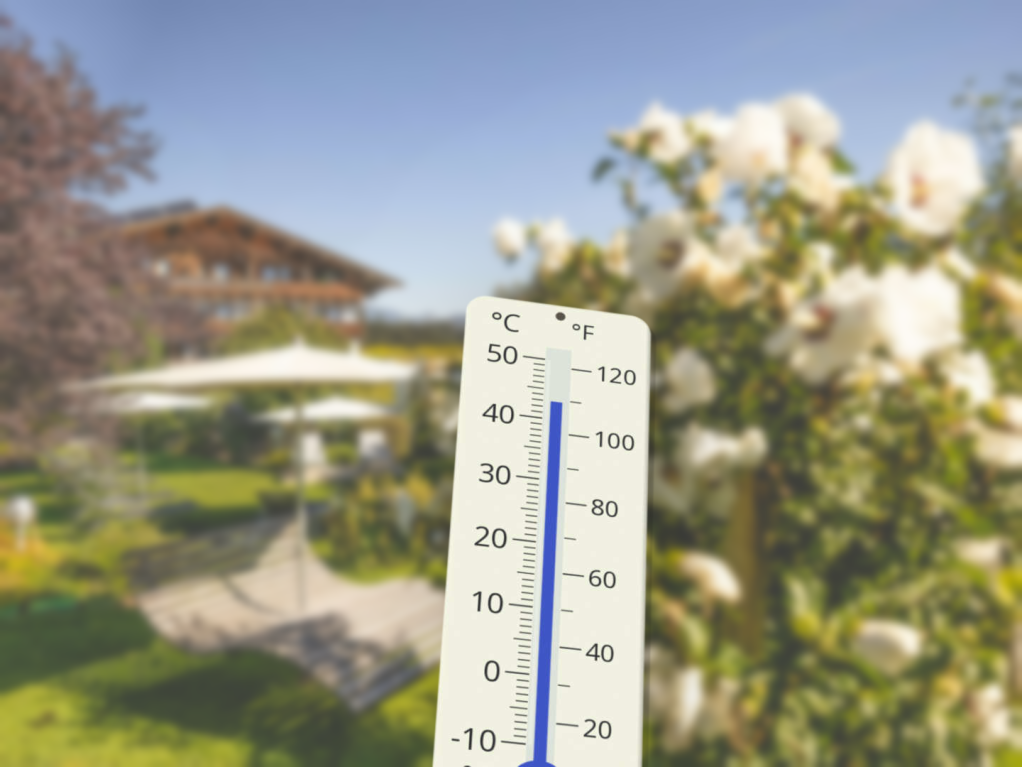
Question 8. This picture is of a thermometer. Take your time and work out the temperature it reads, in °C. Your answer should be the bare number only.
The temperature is 43
